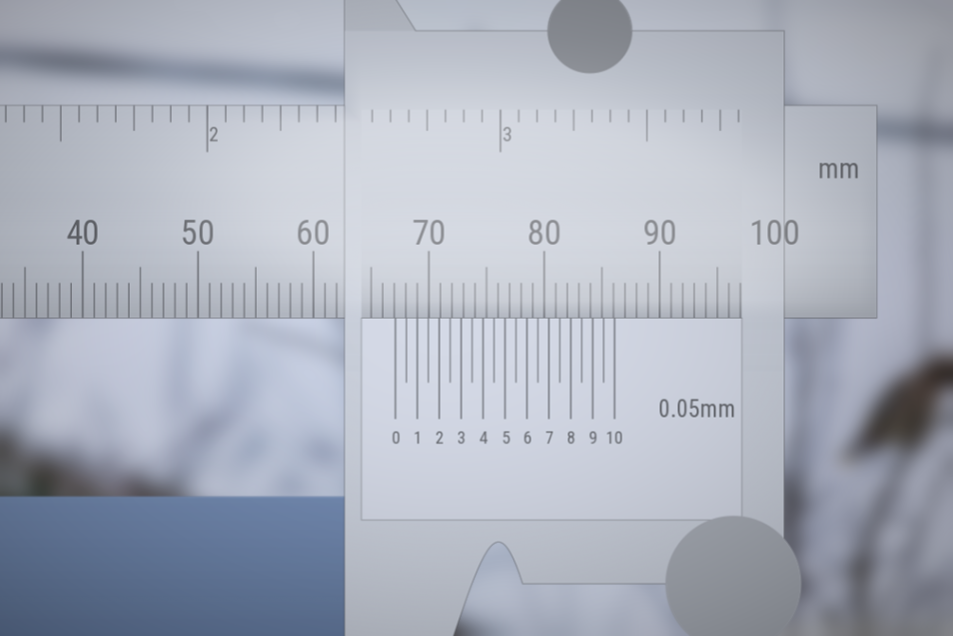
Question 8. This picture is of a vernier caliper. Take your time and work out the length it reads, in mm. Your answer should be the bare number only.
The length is 67.1
